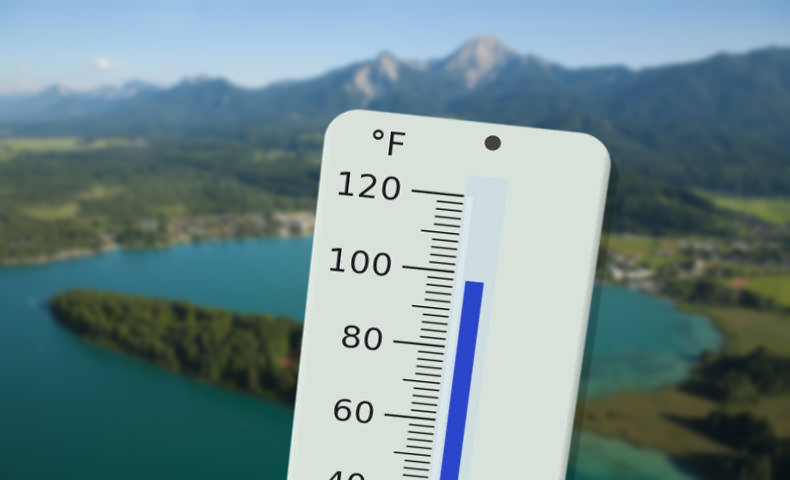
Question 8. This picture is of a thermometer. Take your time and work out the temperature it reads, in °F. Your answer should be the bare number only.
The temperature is 98
